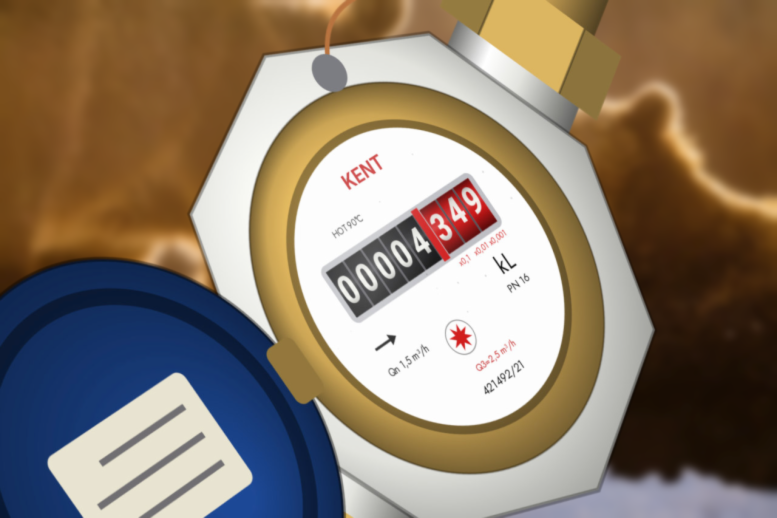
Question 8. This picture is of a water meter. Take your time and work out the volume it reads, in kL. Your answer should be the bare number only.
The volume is 4.349
